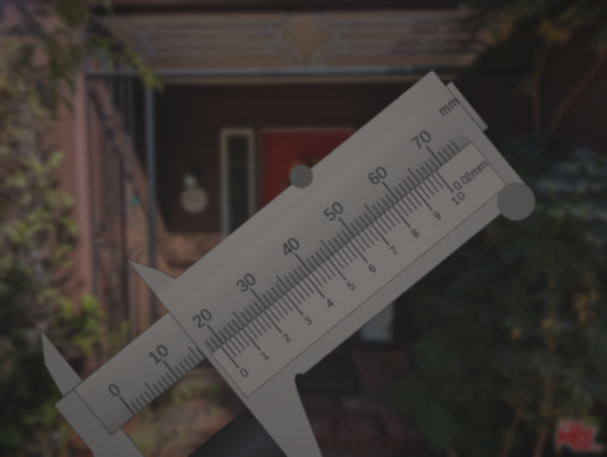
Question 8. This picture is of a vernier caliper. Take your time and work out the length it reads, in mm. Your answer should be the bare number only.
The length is 19.5
